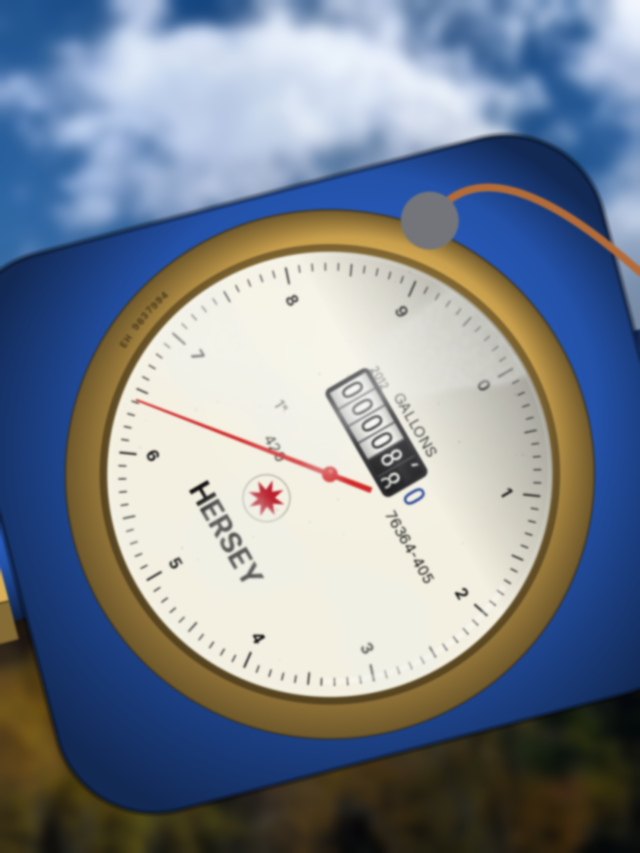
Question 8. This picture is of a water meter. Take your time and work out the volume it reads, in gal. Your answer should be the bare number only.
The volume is 876.4
